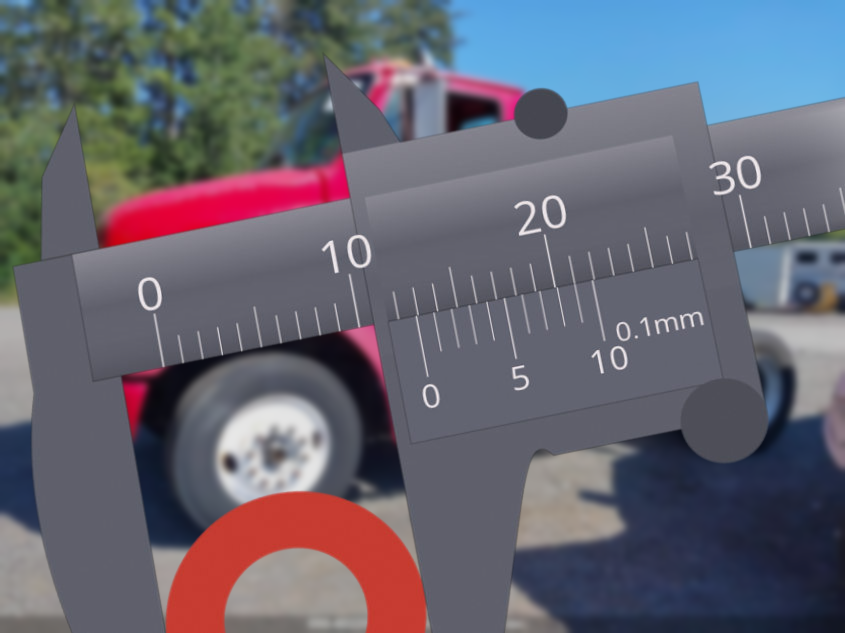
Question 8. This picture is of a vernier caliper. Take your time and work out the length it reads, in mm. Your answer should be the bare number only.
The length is 12.9
